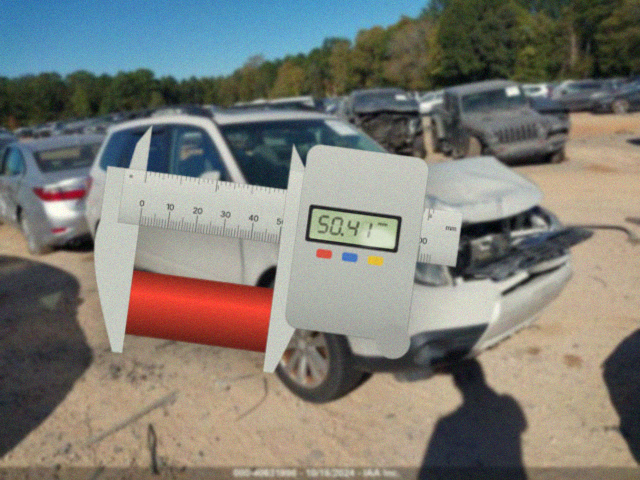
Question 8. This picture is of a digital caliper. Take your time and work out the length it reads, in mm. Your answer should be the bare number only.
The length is 50.41
